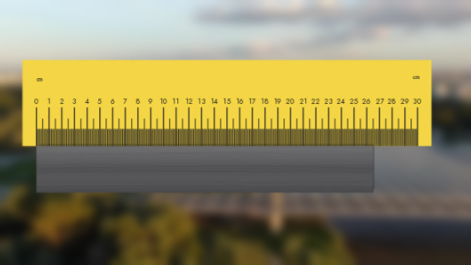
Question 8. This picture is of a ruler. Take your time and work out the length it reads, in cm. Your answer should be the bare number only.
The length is 26.5
